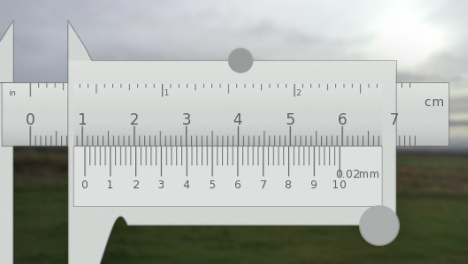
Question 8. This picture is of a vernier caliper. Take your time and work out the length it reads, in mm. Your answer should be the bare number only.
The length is 10.5
